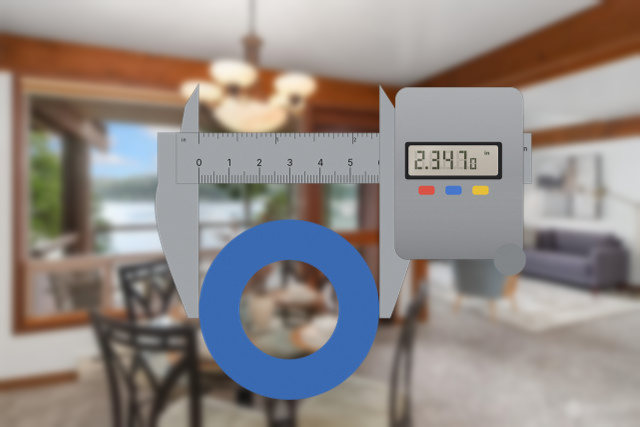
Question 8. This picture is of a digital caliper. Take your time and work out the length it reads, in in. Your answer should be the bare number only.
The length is 2.3470
